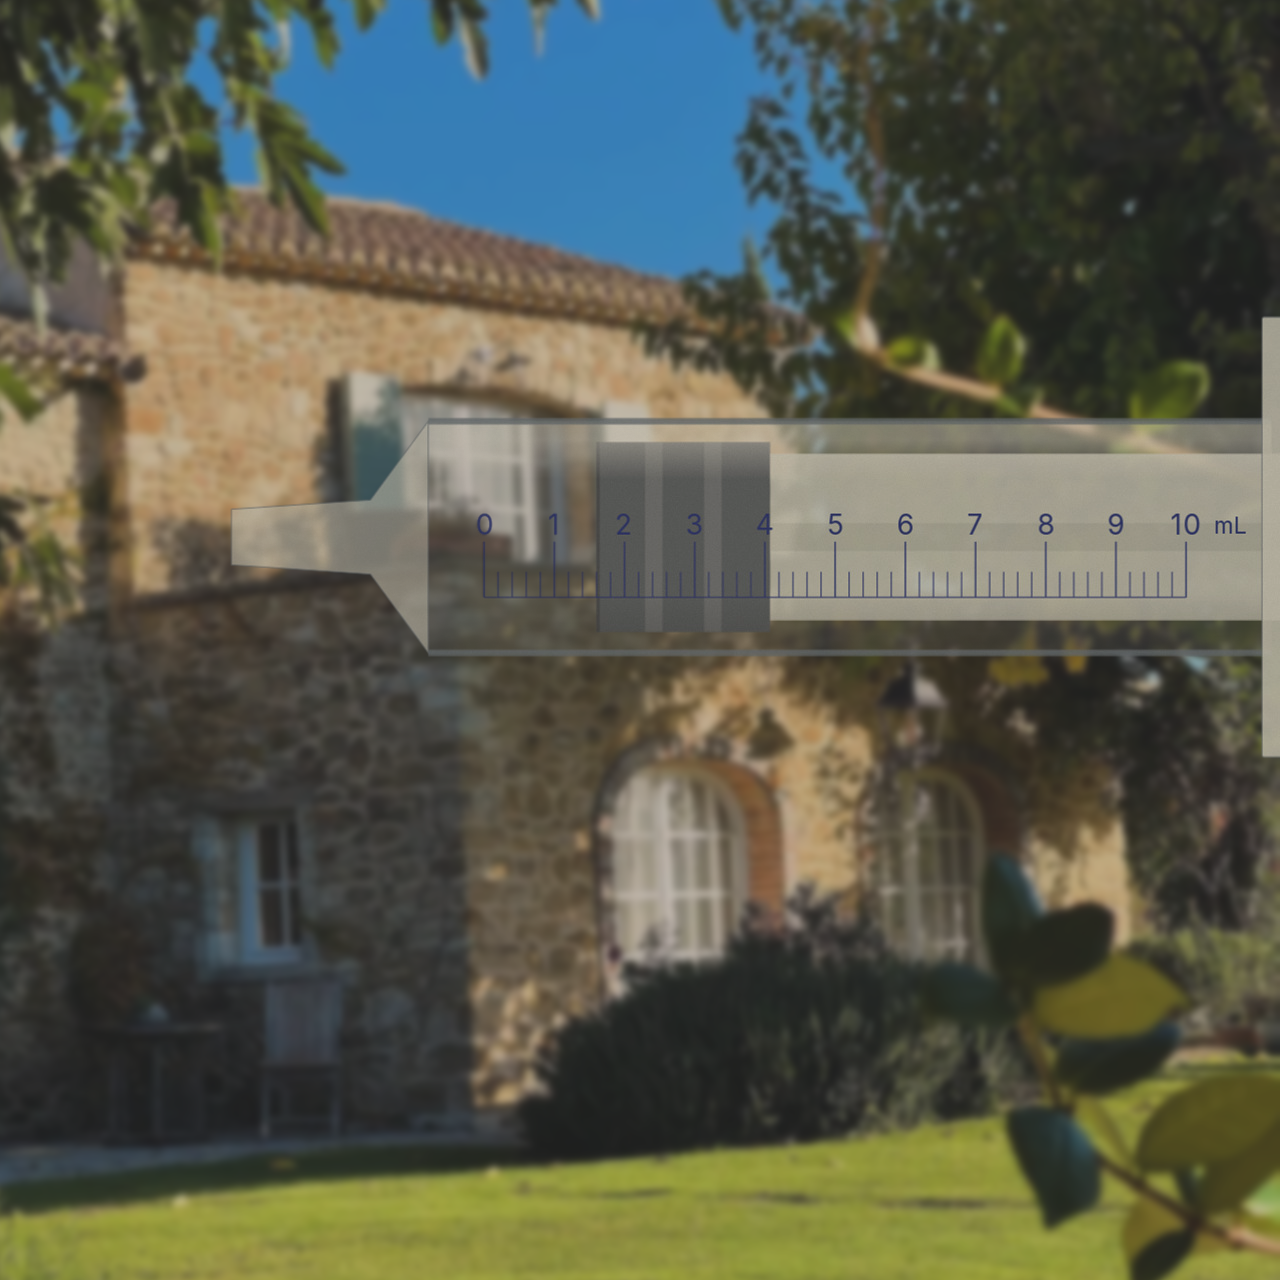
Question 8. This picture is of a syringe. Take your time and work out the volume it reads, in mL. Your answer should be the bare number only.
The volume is 1.6
